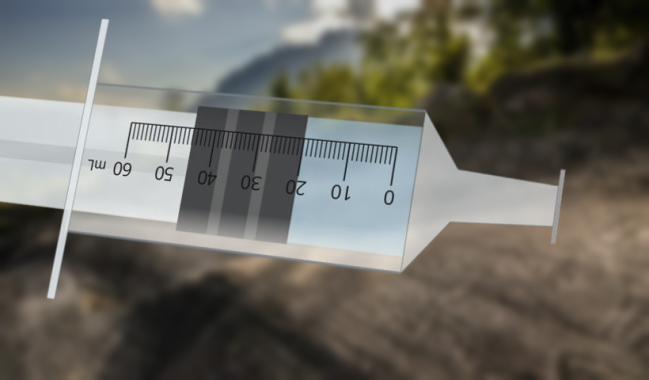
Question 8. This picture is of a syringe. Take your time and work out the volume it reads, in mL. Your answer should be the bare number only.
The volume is 20
